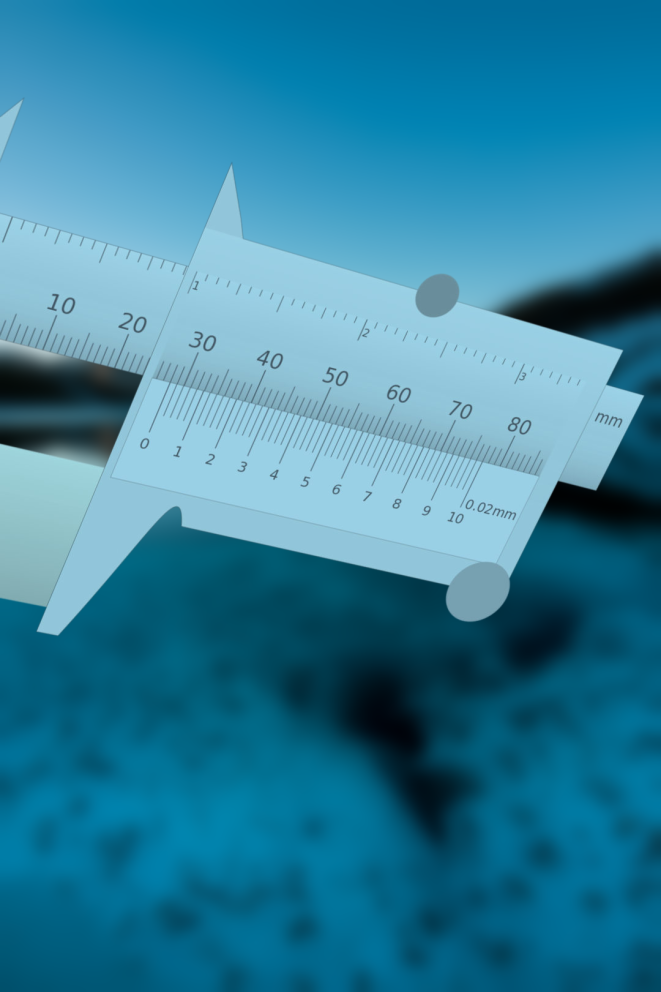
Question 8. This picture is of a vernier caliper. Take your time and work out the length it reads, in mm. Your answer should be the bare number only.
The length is 28.0
